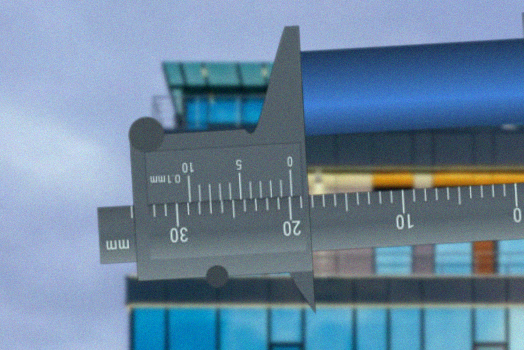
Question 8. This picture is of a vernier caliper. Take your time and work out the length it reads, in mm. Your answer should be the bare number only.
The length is 19.8
